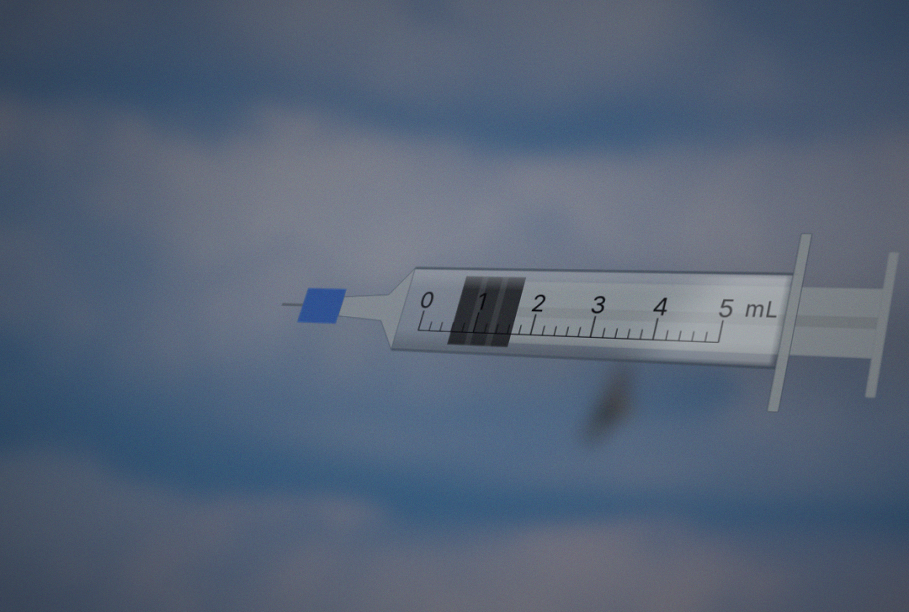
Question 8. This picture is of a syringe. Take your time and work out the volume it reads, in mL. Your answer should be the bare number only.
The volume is 0.6
